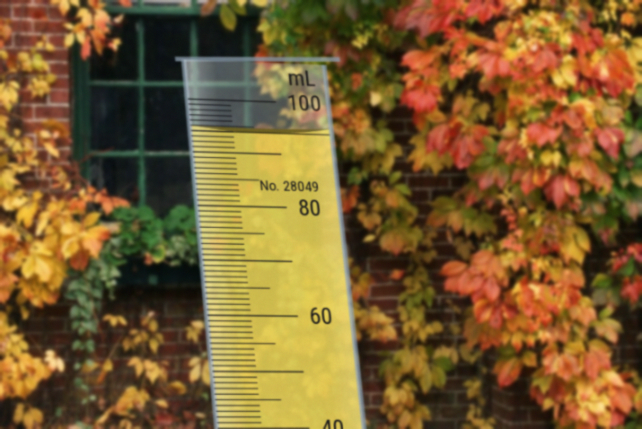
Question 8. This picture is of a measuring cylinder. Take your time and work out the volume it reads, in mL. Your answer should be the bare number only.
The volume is 94
